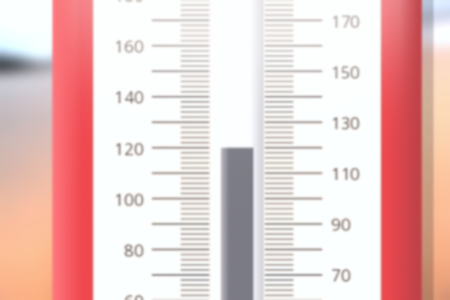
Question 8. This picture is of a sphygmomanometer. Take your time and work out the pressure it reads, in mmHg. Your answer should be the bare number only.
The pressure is 120
